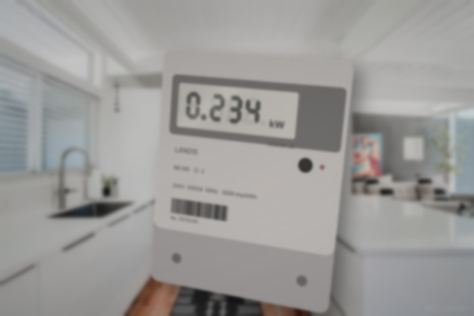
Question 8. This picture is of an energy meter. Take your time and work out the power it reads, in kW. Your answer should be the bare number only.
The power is 0.234
